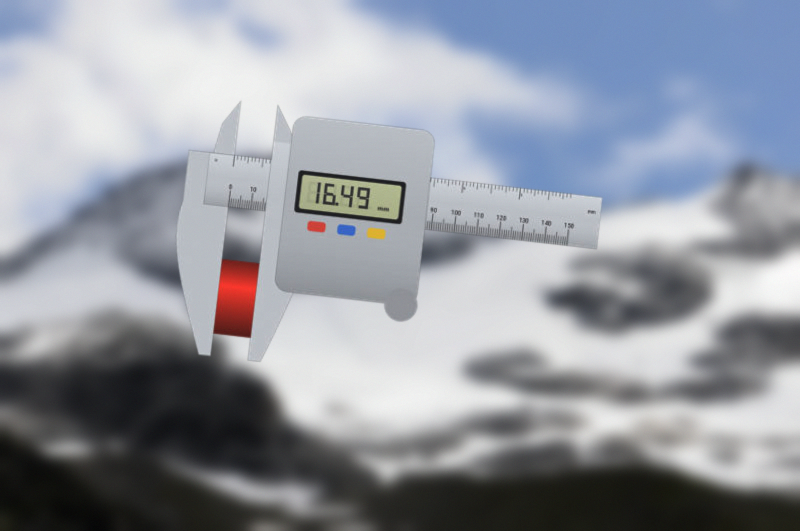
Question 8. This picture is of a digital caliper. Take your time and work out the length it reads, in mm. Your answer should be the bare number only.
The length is 16.49
